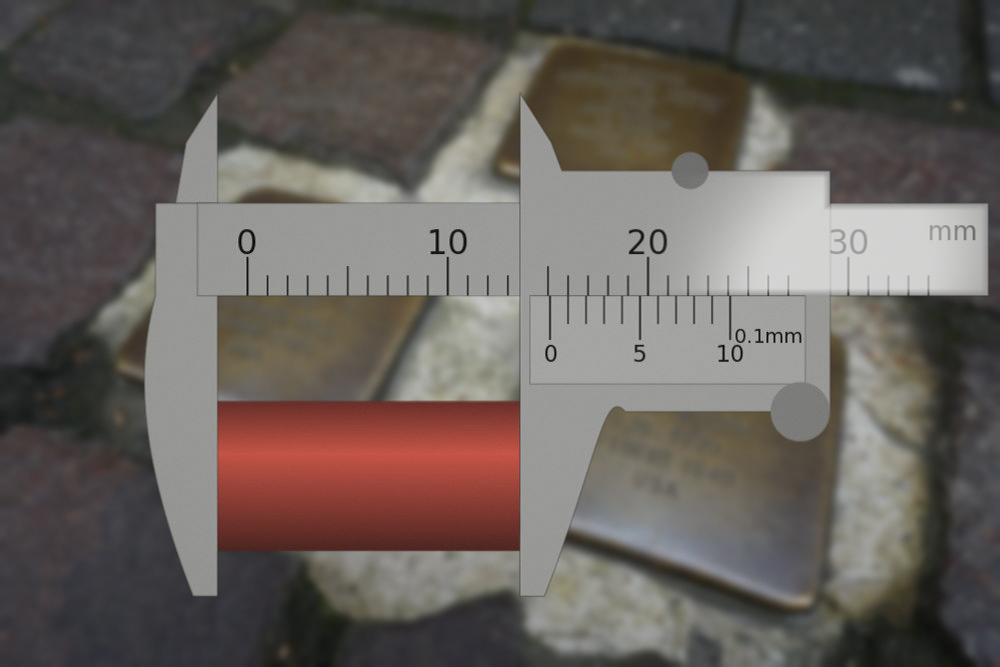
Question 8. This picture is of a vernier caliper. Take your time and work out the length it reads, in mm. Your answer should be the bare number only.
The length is 15.1
